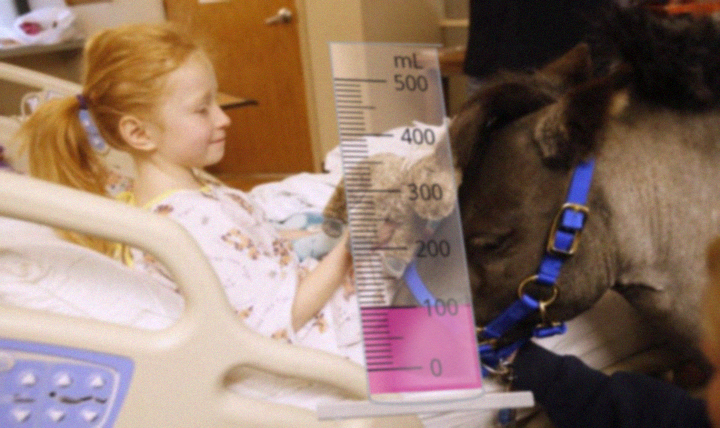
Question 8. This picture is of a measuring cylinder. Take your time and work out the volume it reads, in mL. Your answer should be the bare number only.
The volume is 100
